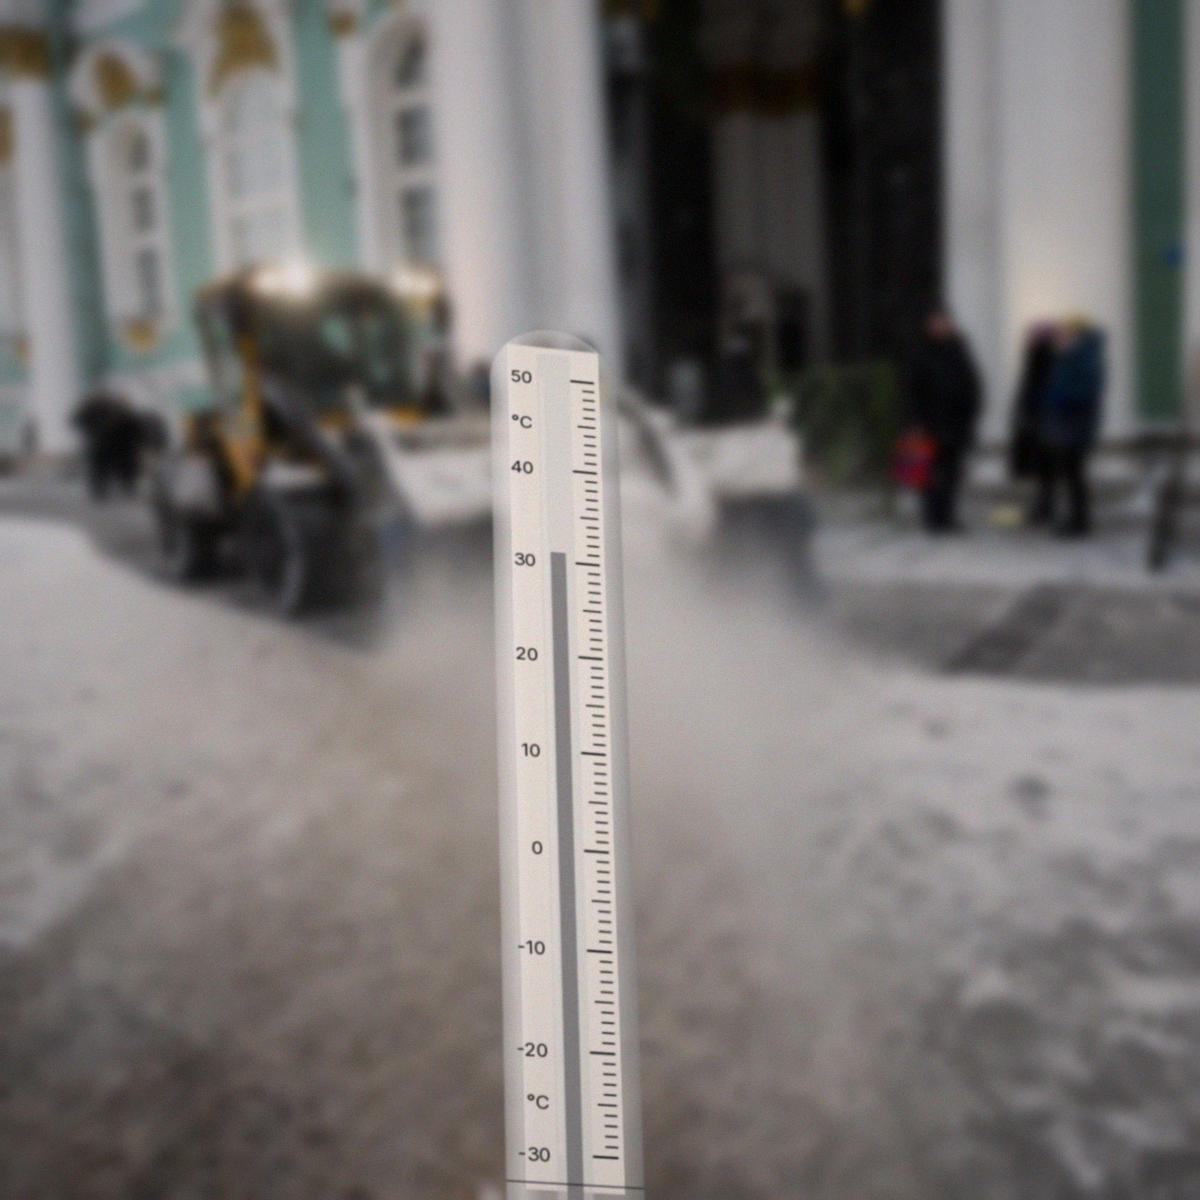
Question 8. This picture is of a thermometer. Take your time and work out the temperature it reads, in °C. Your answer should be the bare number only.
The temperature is 31
